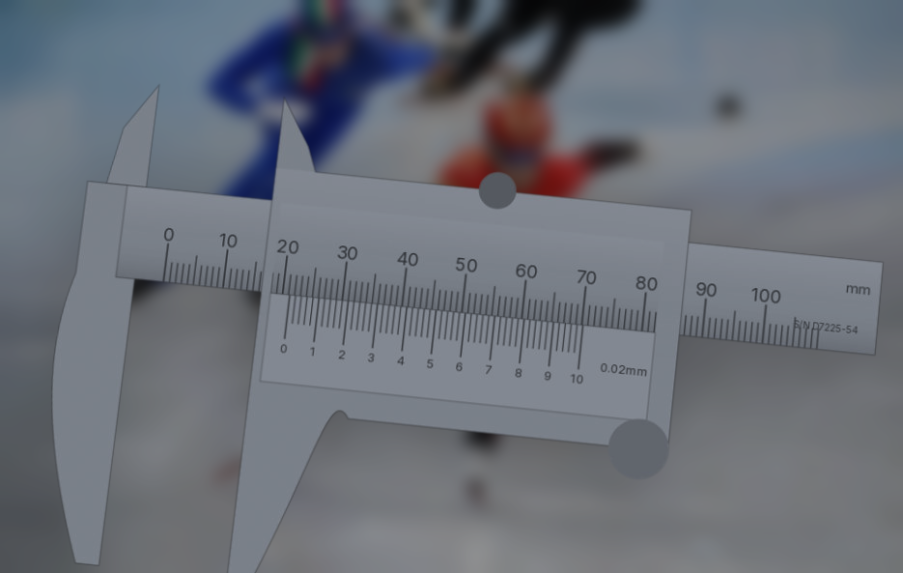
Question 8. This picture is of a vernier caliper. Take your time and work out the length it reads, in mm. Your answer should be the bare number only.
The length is 21.2
